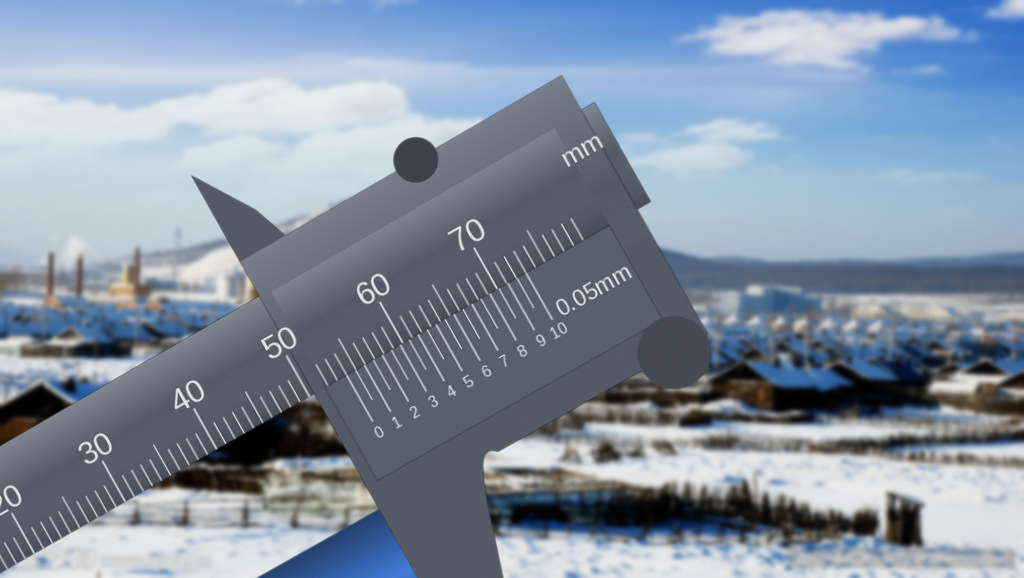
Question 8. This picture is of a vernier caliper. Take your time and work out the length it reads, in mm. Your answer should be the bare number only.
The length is 54.0
